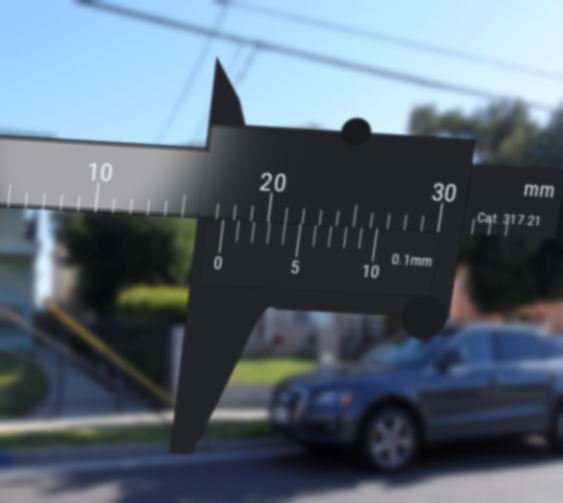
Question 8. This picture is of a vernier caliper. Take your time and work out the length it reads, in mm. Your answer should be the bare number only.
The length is 17.4
